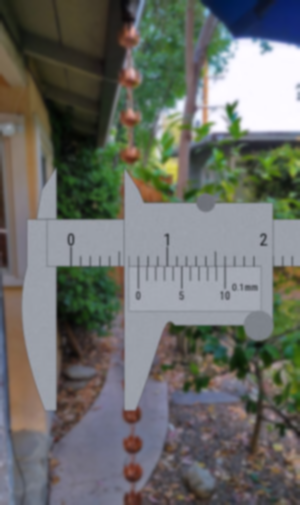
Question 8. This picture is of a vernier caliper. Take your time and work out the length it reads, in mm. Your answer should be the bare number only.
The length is 7.0
